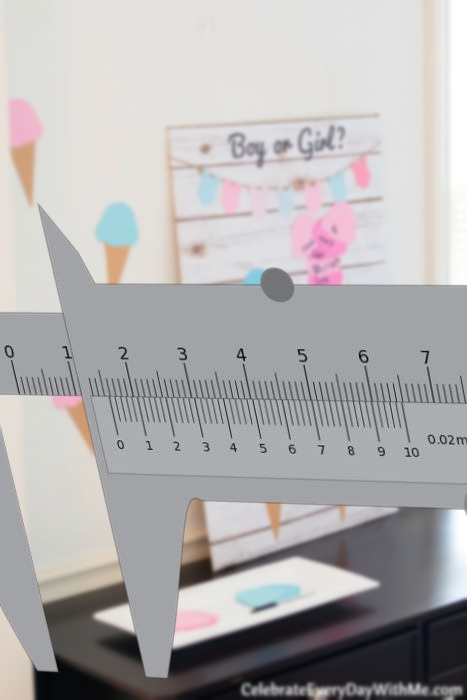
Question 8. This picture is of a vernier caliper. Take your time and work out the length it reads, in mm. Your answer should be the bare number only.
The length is 15.8
